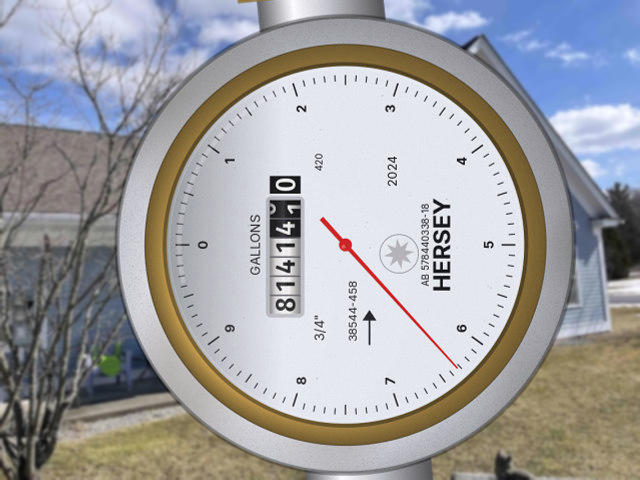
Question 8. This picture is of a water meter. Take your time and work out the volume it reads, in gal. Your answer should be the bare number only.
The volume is 8141406.3
